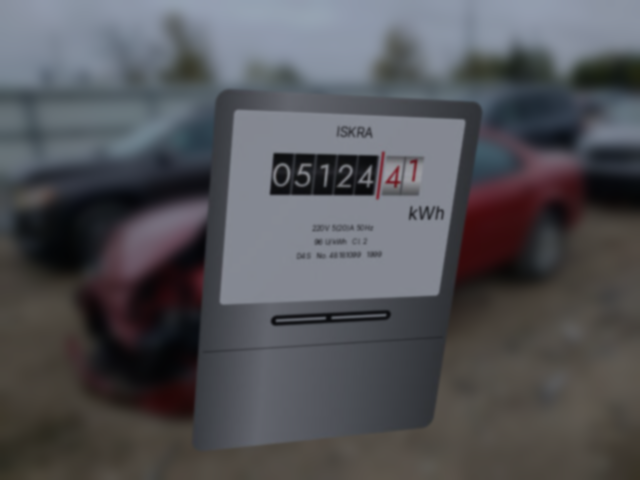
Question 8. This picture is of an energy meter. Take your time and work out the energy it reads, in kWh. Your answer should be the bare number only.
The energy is 5124.41
